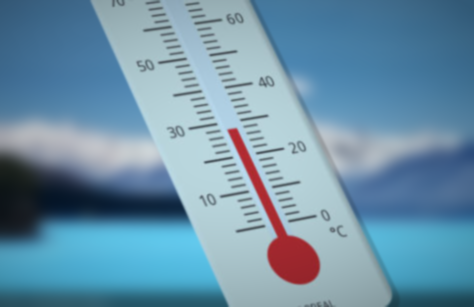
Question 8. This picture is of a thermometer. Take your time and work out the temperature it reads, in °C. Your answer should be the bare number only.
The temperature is 28
